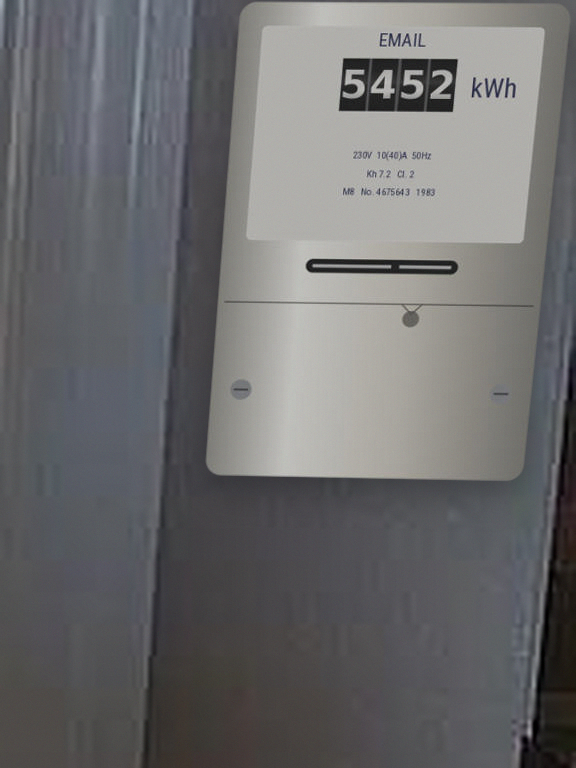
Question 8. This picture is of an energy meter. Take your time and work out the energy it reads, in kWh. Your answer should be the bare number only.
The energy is 5452
